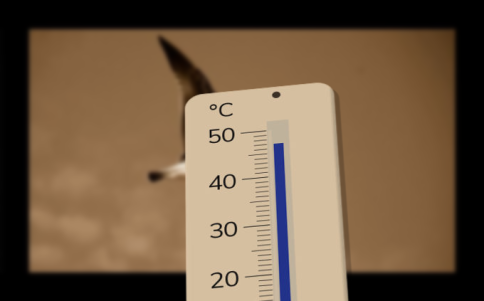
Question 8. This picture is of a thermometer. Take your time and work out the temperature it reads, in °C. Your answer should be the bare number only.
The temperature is 47
